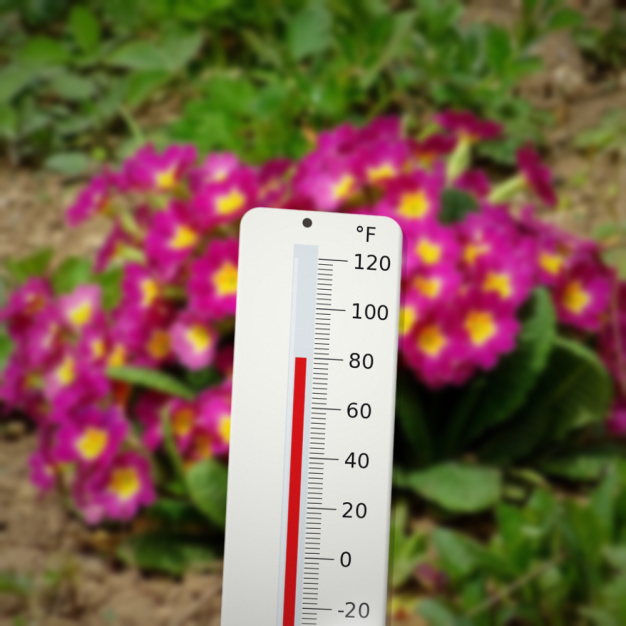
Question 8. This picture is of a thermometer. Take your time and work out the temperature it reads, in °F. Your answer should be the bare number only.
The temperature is 80
